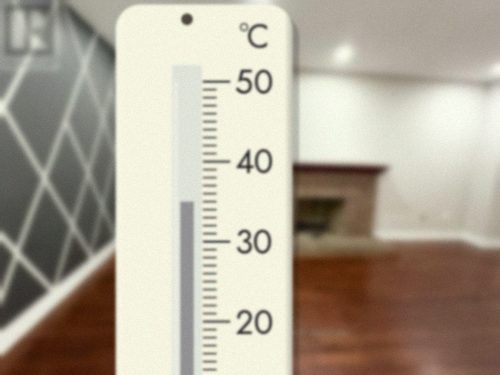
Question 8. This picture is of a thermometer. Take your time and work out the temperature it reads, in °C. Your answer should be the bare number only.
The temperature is 35
